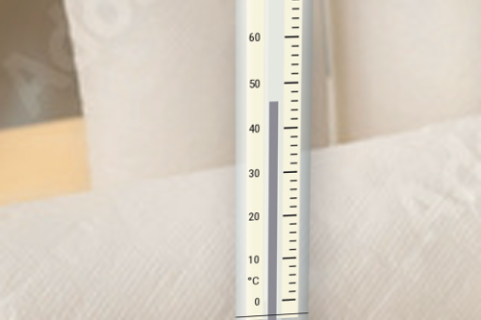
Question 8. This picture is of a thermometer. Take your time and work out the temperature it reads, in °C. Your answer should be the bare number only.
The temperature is 46
